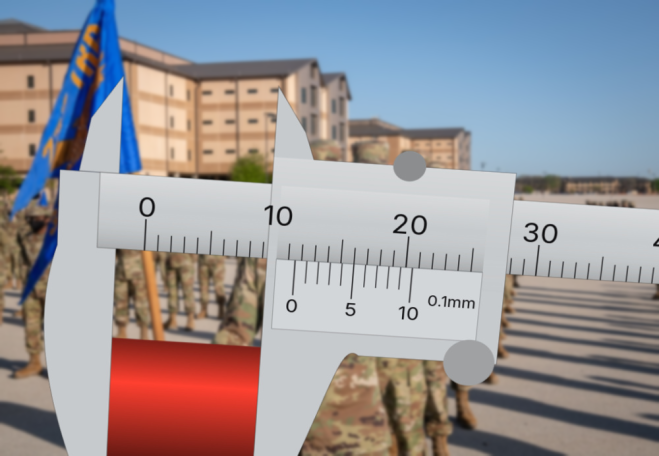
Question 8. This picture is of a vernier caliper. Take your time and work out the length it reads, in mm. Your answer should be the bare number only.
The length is 11.5
